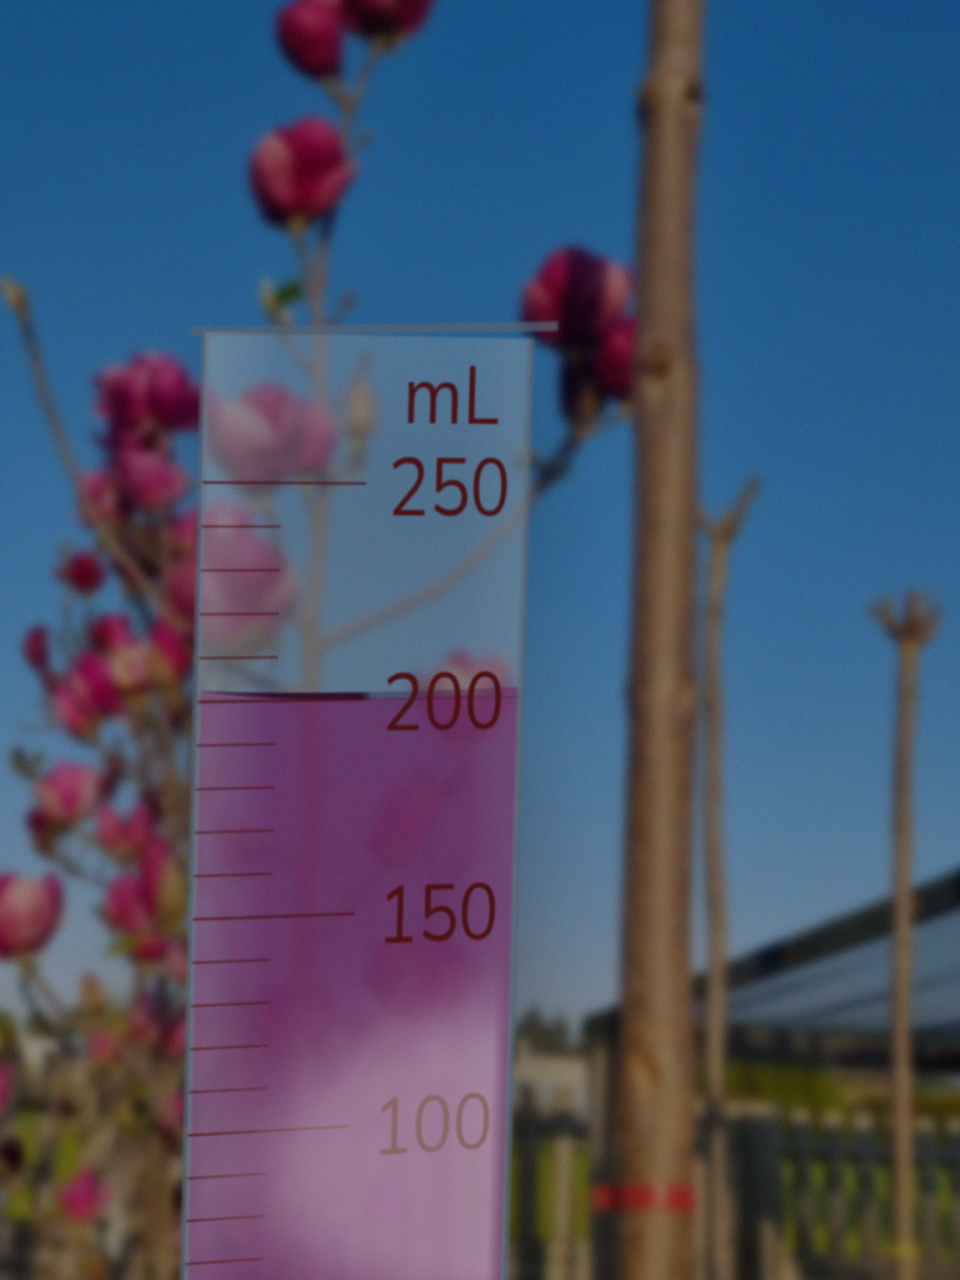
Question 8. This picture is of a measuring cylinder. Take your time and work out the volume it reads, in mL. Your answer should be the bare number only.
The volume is 200
